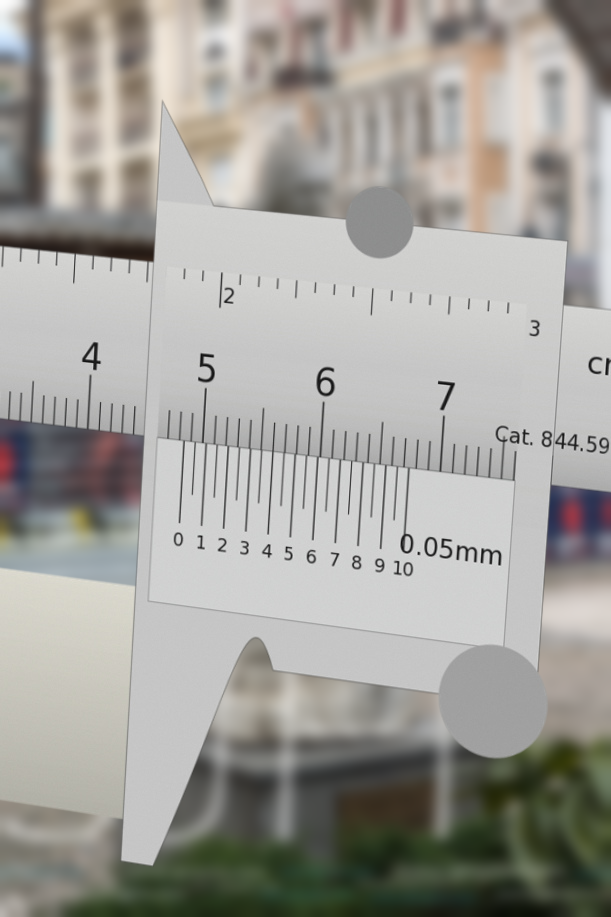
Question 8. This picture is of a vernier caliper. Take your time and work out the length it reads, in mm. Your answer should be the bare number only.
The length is 48.4
